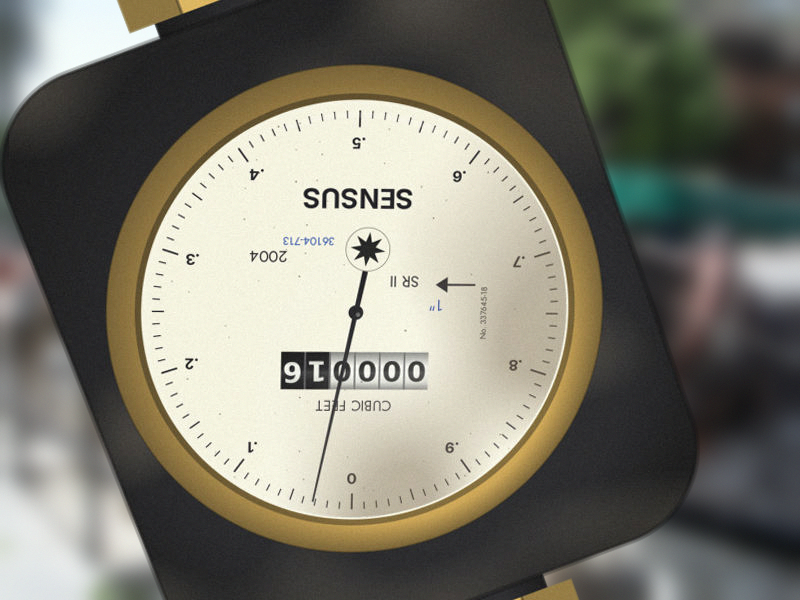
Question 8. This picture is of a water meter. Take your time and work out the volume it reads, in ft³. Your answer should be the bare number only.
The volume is 16.03
